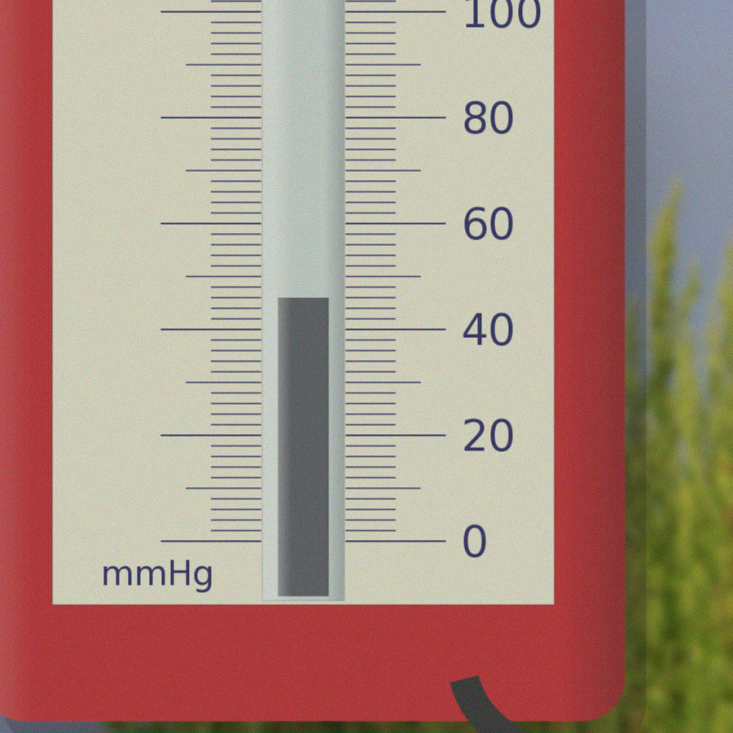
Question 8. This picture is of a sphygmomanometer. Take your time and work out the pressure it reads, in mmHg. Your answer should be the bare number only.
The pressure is 46
